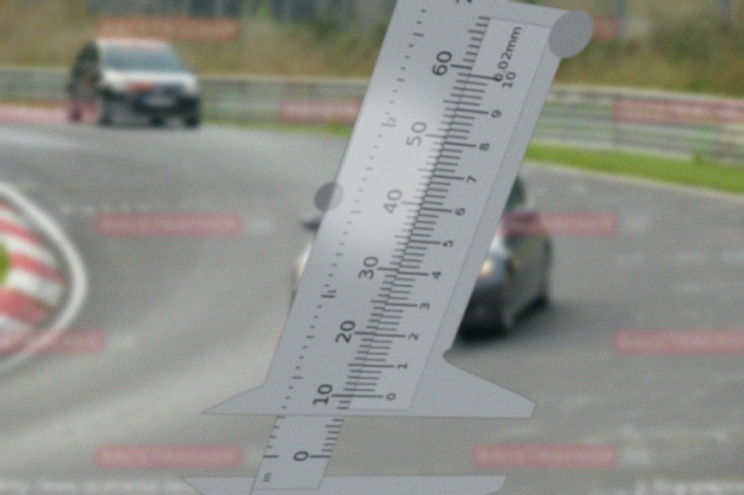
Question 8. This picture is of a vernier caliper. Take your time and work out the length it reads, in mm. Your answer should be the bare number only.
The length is 10.0
